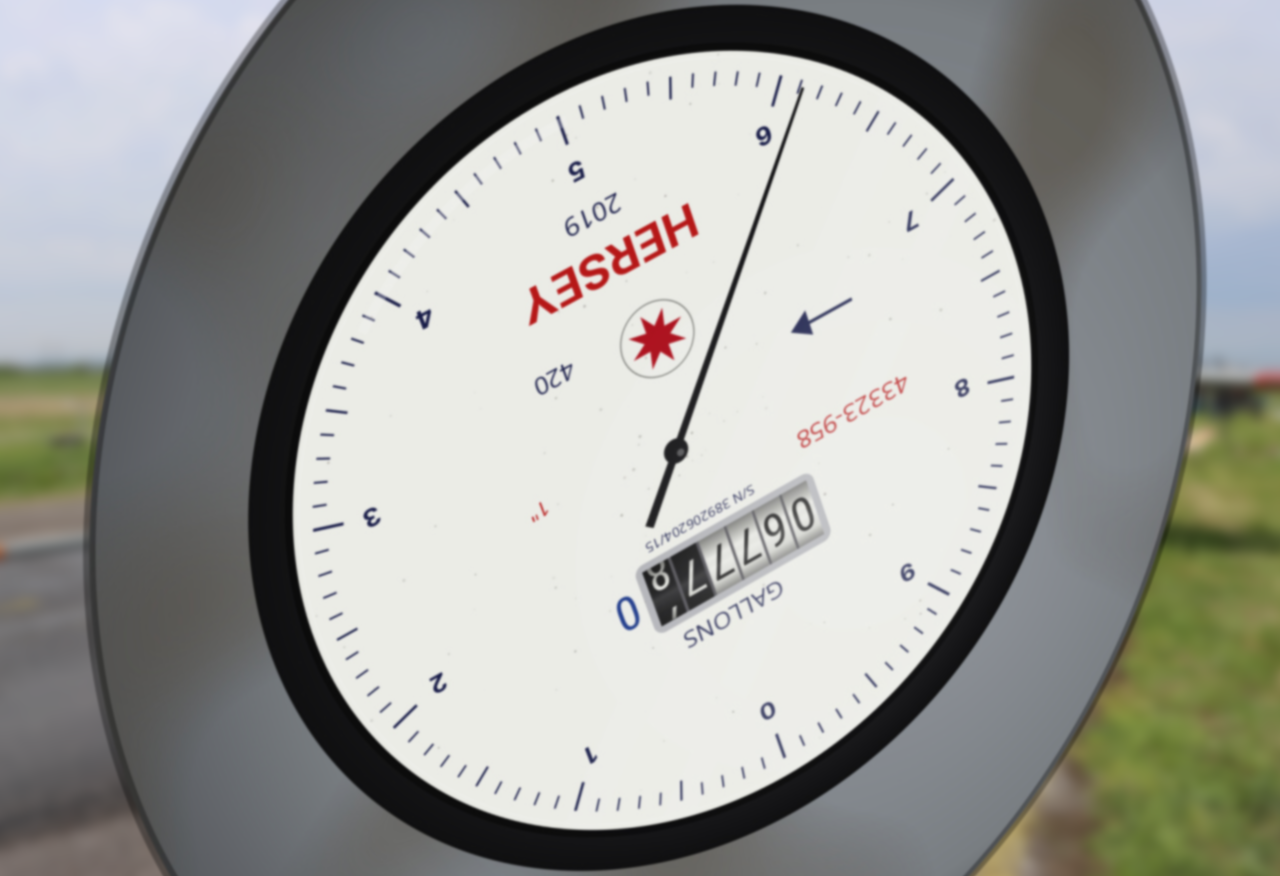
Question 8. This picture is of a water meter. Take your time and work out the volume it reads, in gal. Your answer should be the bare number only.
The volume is 677776.1
